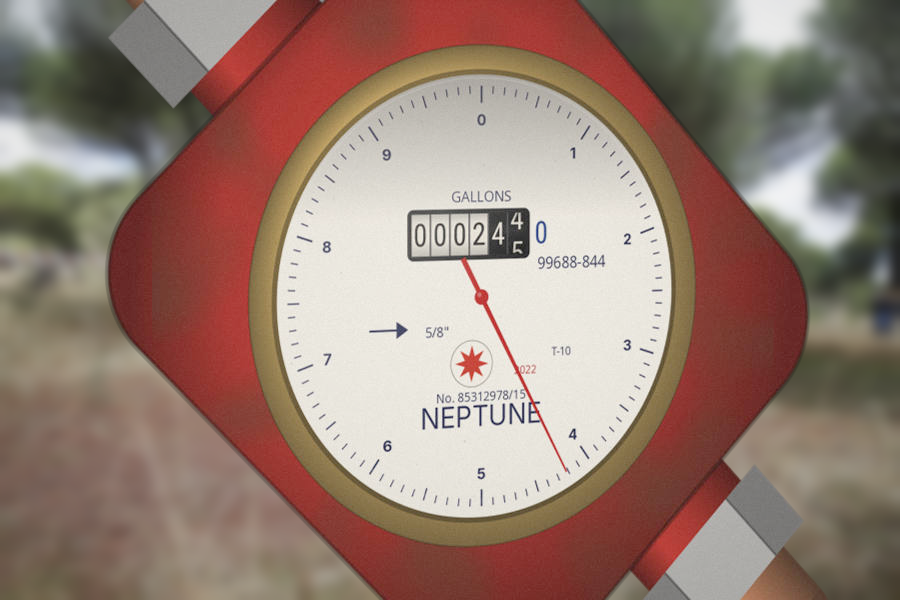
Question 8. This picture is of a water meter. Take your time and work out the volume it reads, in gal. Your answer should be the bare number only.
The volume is 2444.2
